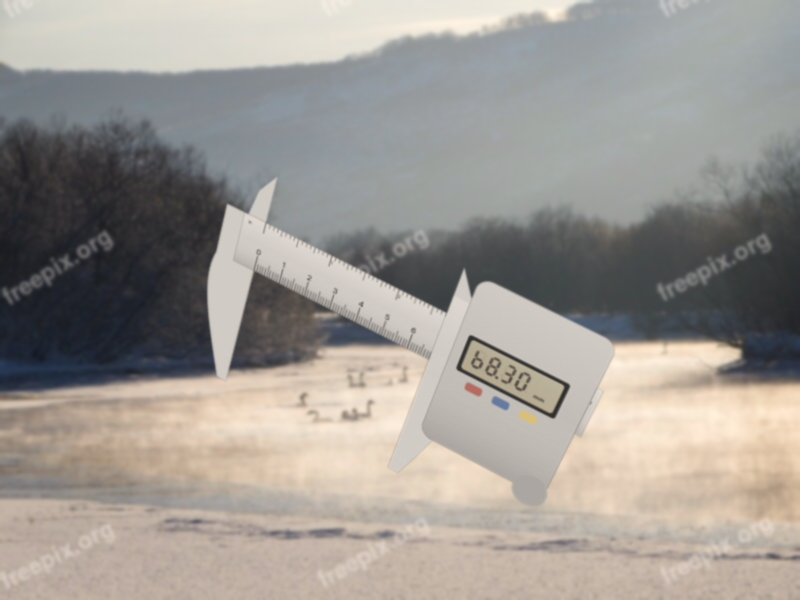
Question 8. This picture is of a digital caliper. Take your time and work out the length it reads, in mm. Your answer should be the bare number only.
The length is 68.30
